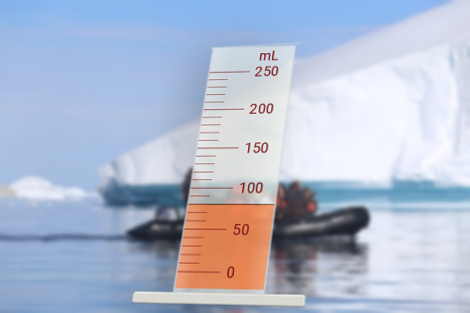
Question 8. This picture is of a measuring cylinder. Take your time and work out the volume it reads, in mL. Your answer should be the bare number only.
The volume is 80
